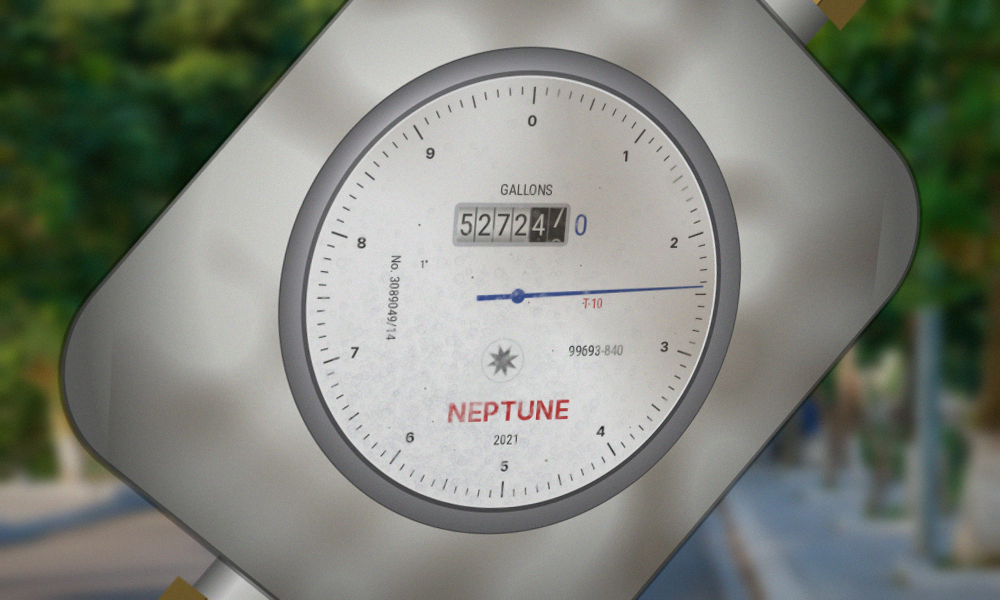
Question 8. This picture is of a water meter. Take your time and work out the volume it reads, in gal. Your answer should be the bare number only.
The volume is 5272472.4
